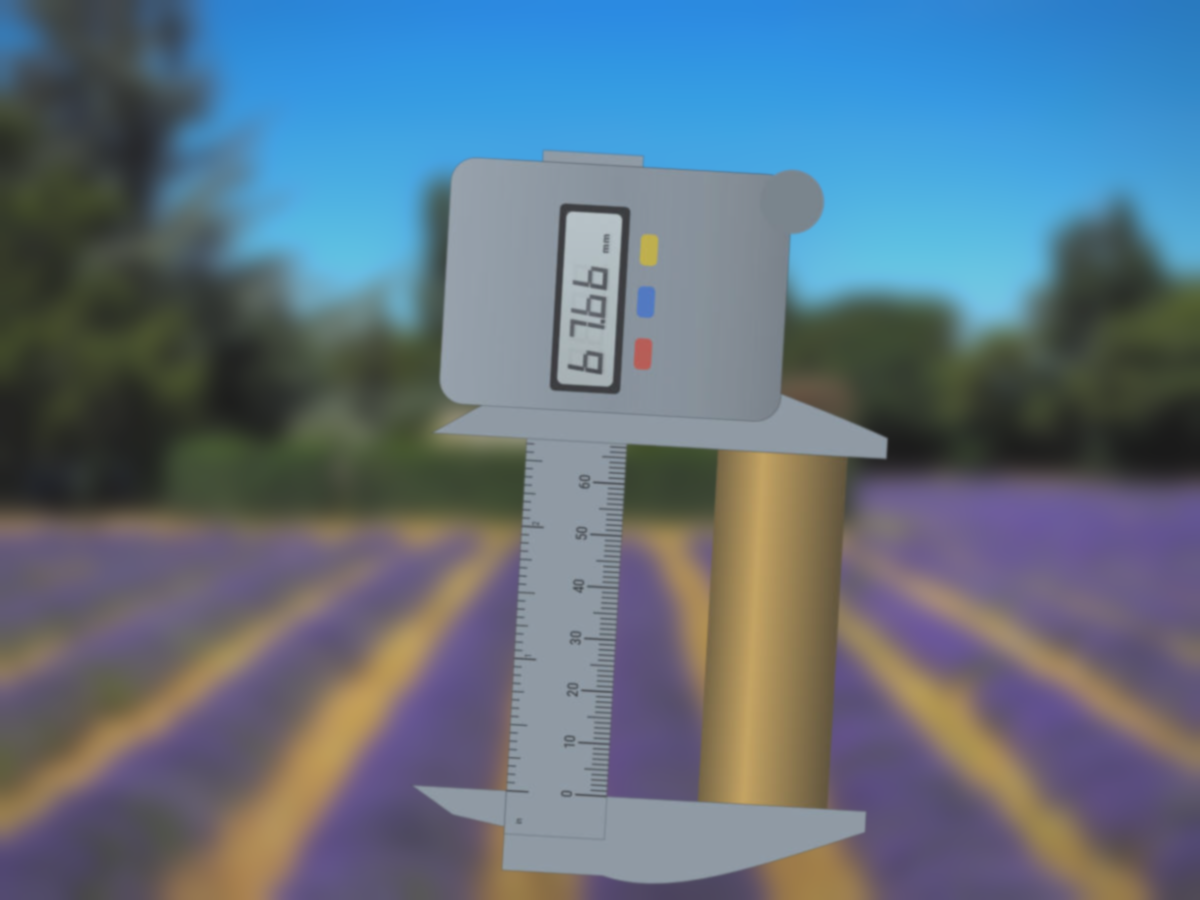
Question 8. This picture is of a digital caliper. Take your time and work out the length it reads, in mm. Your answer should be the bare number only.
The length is 67.66
